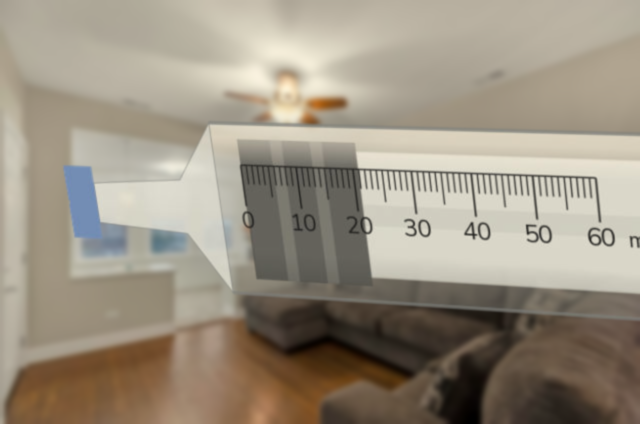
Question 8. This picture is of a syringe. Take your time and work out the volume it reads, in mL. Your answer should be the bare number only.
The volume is 0
